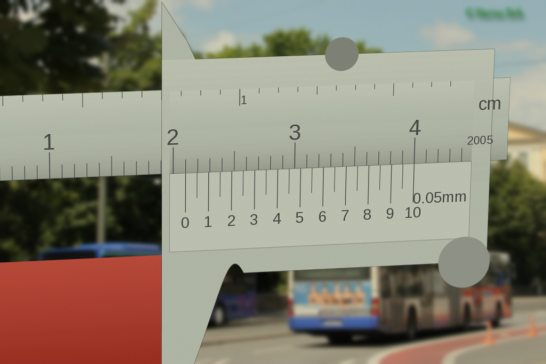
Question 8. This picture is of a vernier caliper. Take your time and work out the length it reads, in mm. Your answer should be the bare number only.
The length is 21.0
